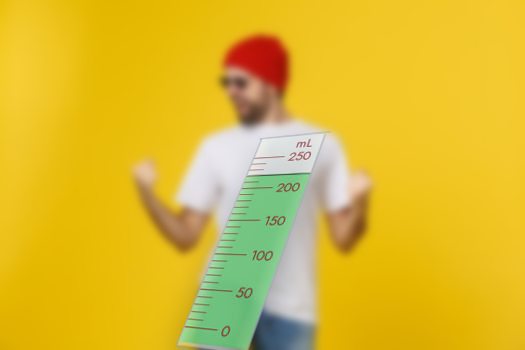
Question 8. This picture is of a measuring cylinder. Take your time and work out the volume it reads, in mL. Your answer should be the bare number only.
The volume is 220
